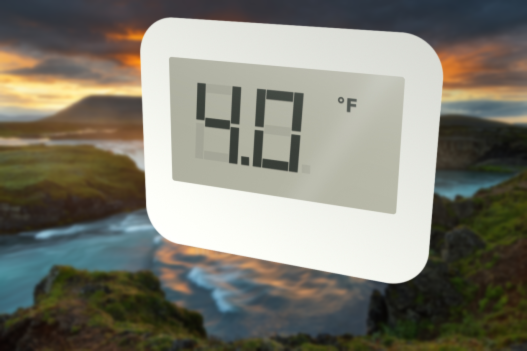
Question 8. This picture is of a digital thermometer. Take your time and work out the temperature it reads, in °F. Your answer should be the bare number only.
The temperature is 4.0
